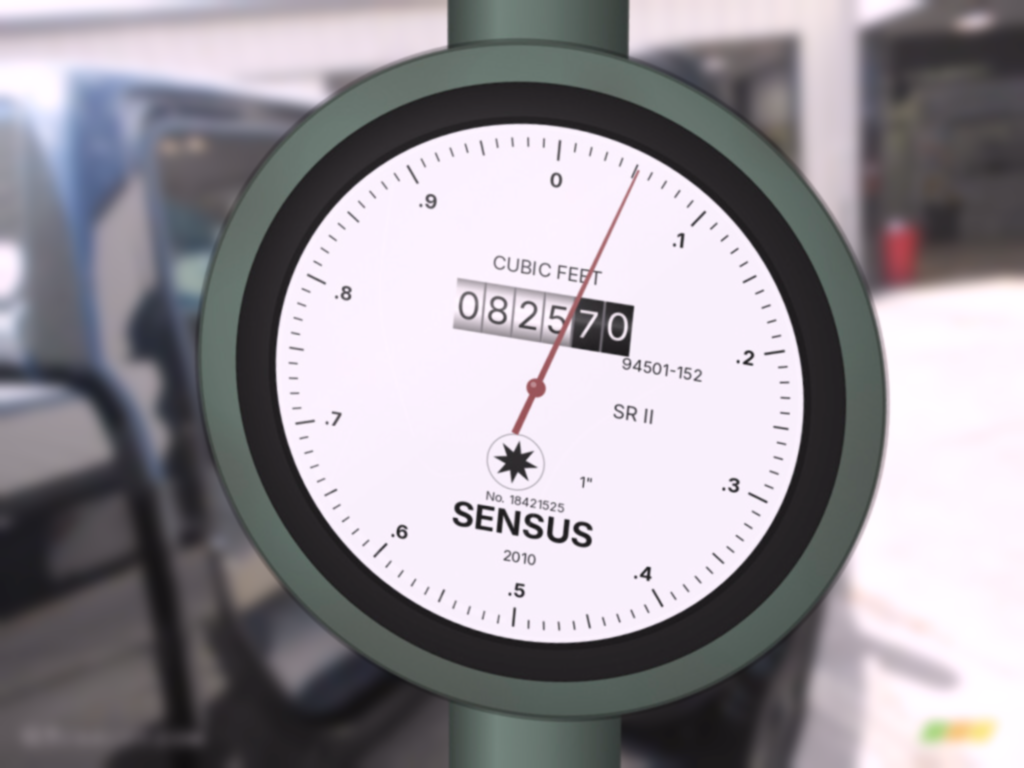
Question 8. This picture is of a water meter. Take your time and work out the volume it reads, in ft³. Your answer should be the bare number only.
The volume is 82570.05
